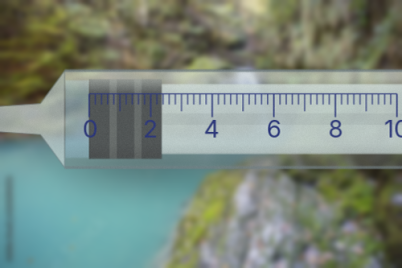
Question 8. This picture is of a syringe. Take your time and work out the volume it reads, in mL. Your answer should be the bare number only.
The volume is 0
